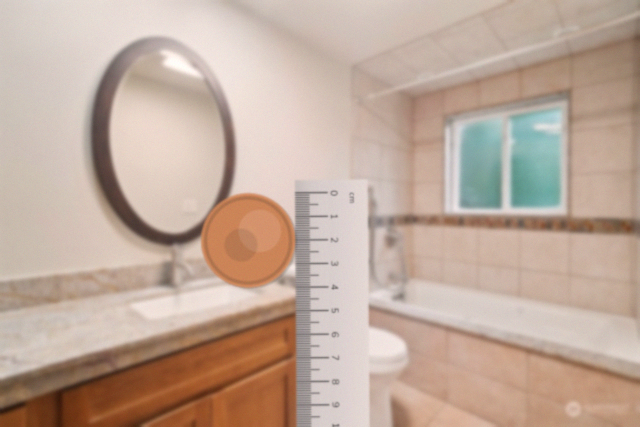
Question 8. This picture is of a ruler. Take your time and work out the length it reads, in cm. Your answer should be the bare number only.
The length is 4
